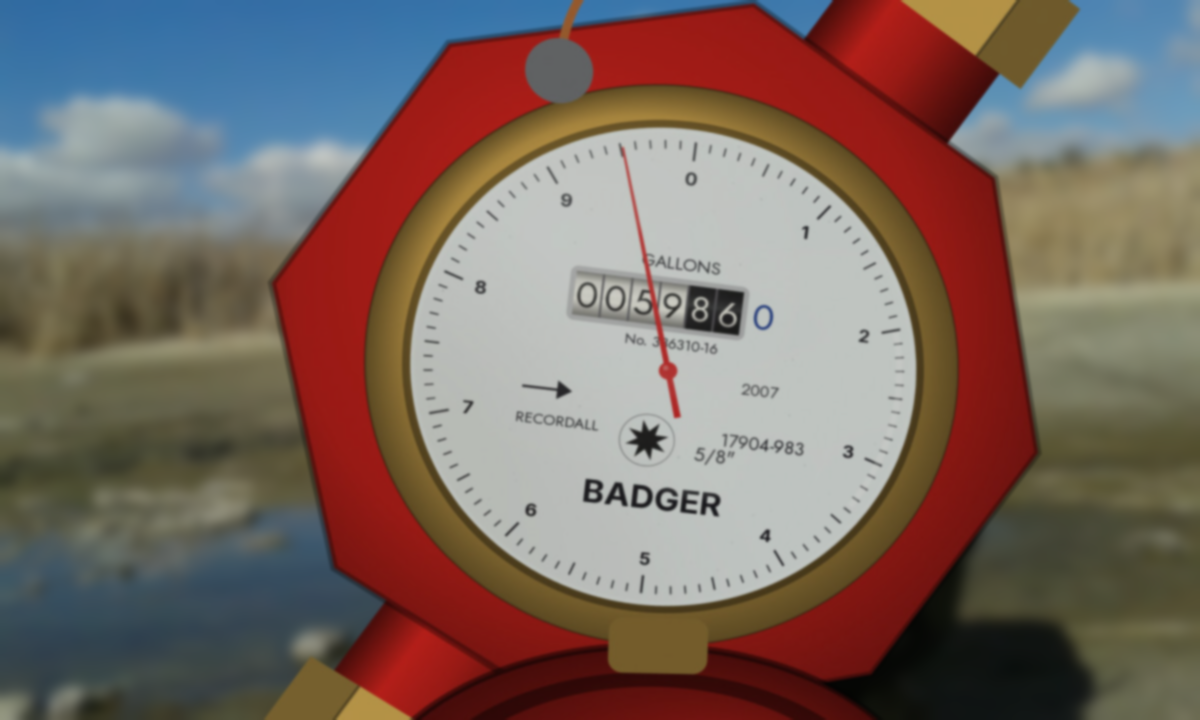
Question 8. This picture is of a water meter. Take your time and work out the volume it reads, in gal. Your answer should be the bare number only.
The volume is 59859.5
